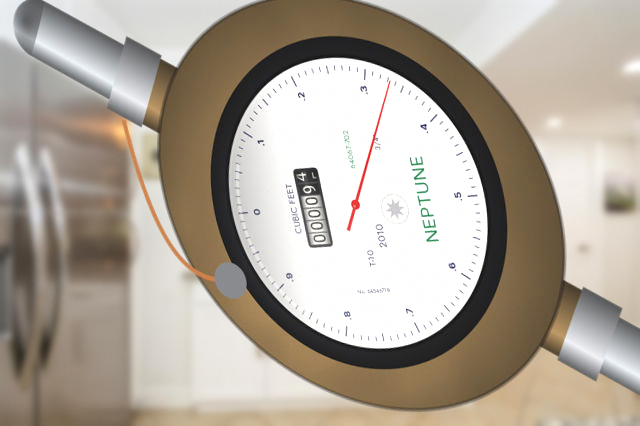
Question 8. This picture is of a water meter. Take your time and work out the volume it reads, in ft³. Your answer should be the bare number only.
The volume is 94.33
